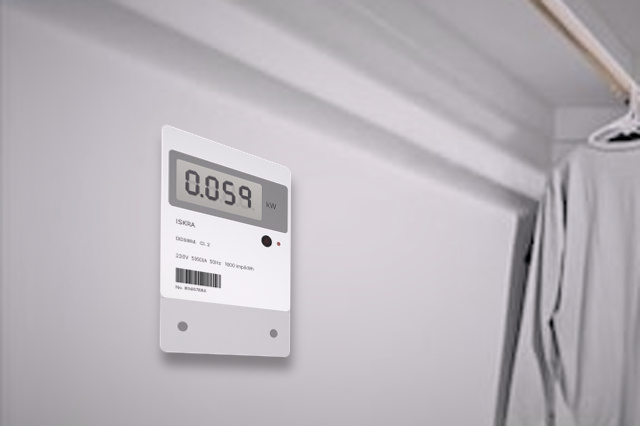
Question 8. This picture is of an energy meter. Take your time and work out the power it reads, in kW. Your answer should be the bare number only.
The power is 0.059
